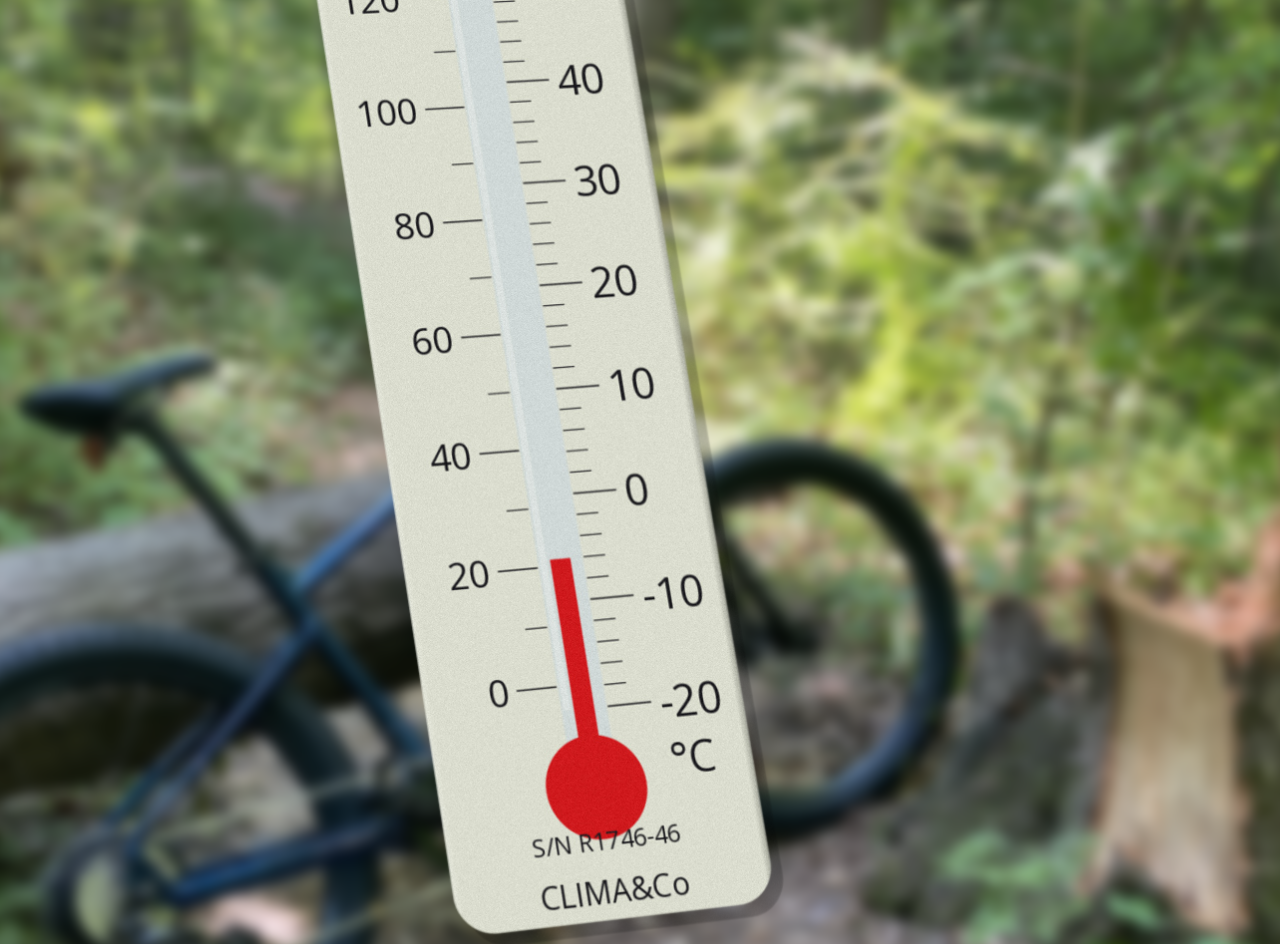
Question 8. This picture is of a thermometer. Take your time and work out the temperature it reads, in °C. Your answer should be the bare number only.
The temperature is -6
